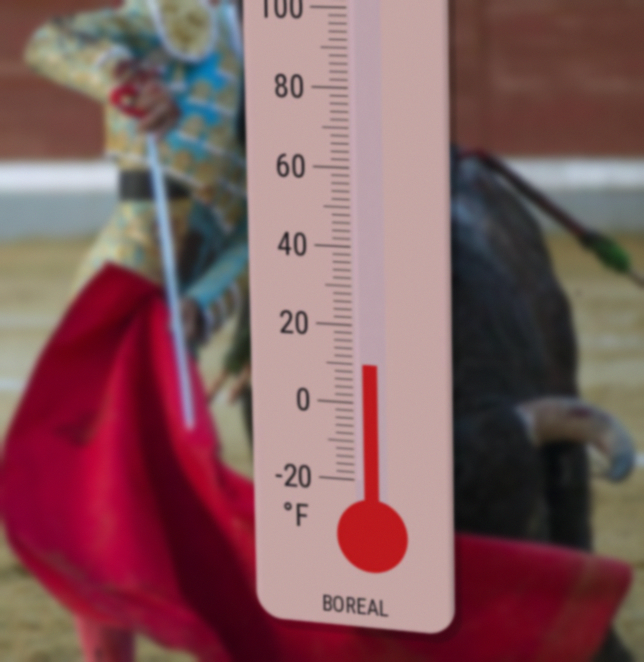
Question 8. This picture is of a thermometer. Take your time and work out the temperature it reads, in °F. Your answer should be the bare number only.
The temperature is 10
